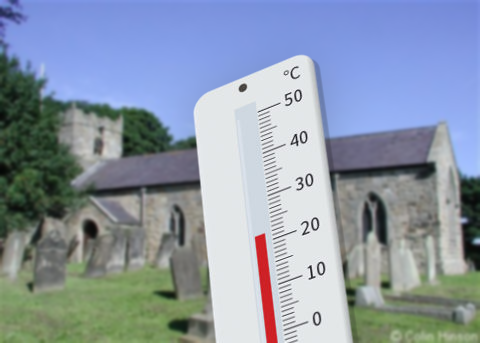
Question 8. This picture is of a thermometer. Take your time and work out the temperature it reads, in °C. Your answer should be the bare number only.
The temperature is 22
